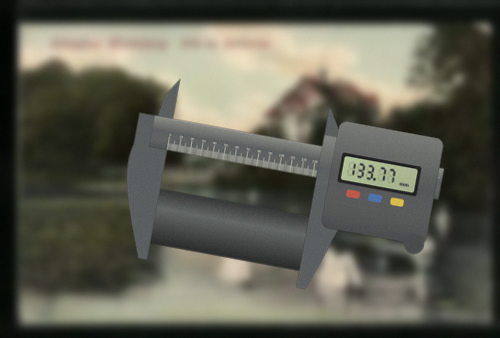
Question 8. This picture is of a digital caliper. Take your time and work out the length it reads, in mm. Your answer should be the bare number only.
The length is 133.77
